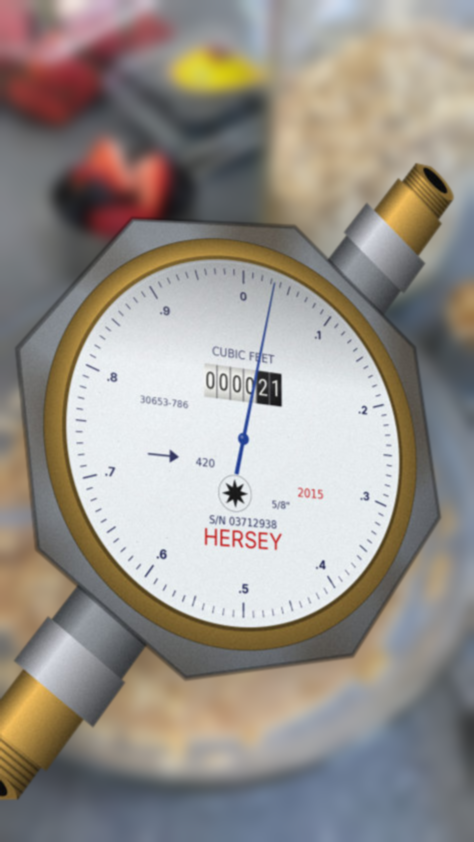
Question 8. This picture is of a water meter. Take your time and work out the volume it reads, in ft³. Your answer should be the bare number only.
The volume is 21.03
